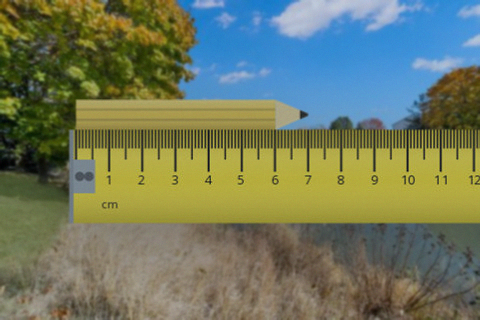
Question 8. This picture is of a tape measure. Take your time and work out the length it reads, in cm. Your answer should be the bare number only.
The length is 7
